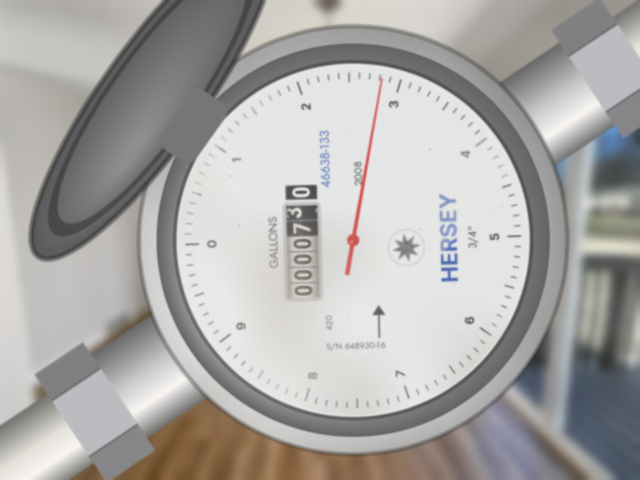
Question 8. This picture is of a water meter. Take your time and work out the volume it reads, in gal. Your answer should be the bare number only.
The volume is 732.8
